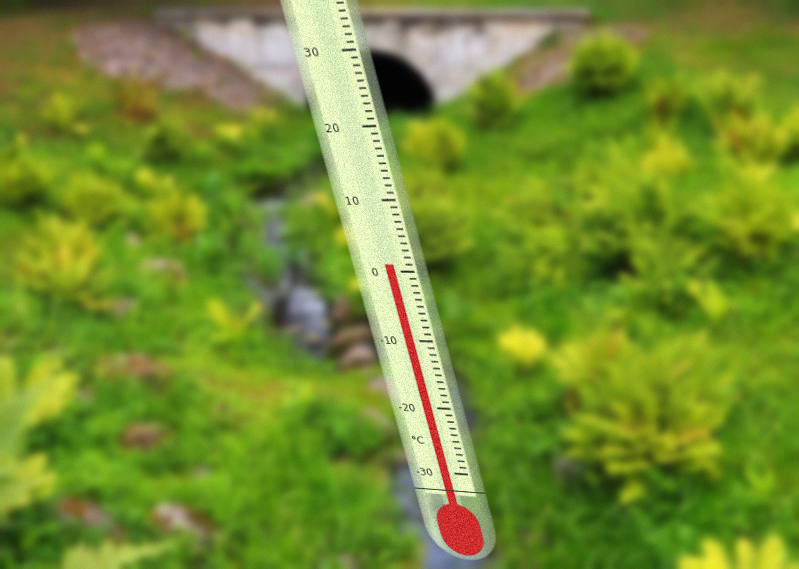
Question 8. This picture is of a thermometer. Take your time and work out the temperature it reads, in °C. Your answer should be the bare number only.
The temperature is 1
